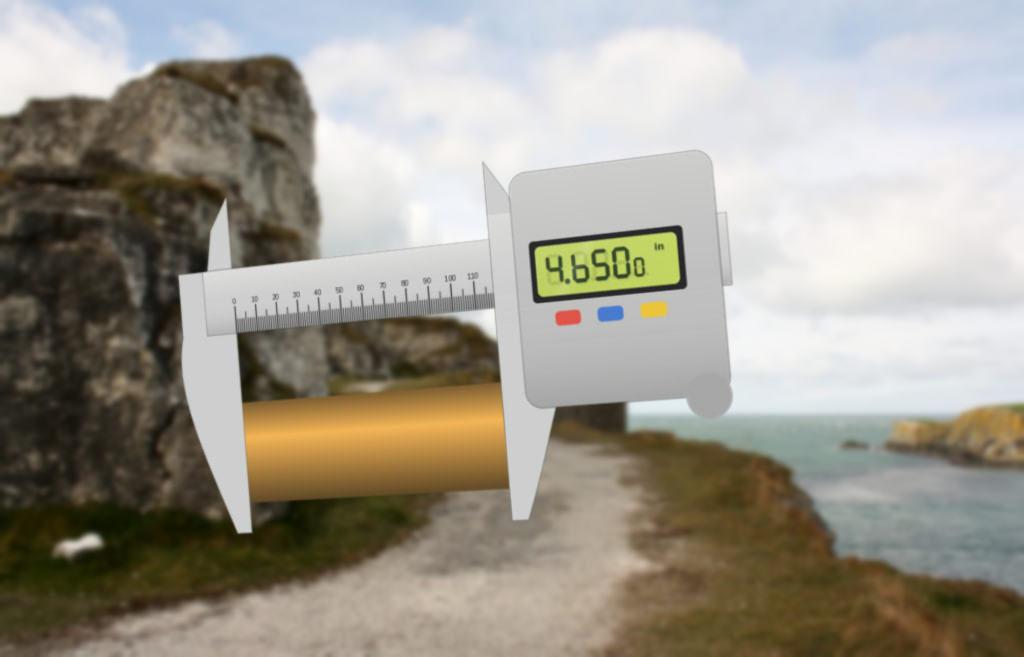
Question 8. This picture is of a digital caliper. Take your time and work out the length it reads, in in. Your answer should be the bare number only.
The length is 4.6500
